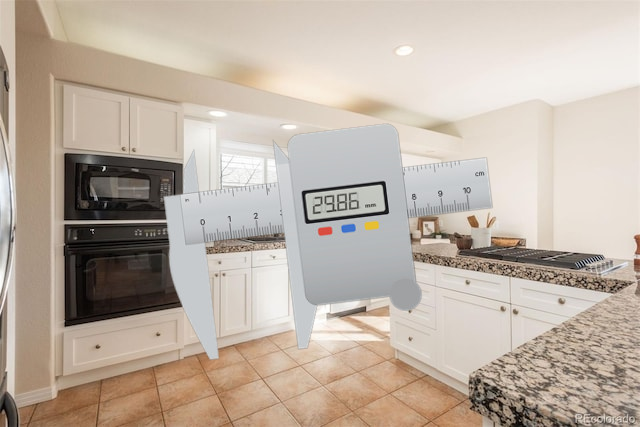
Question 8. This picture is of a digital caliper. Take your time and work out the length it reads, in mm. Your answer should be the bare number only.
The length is 29.86
